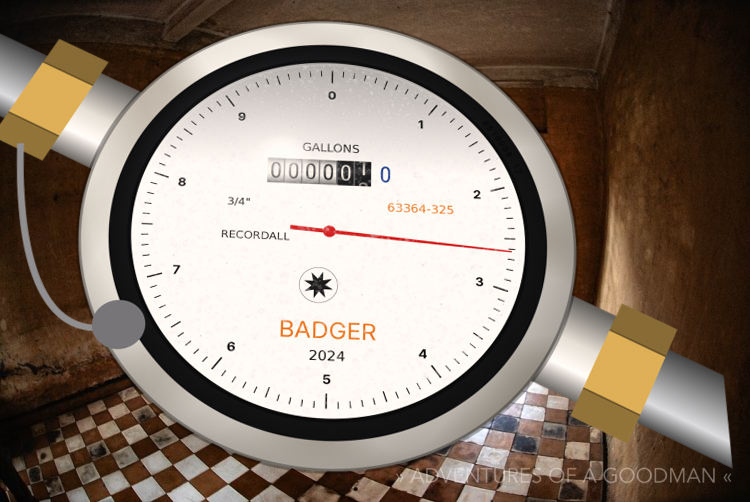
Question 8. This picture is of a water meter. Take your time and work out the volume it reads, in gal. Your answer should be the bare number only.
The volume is 12.6
